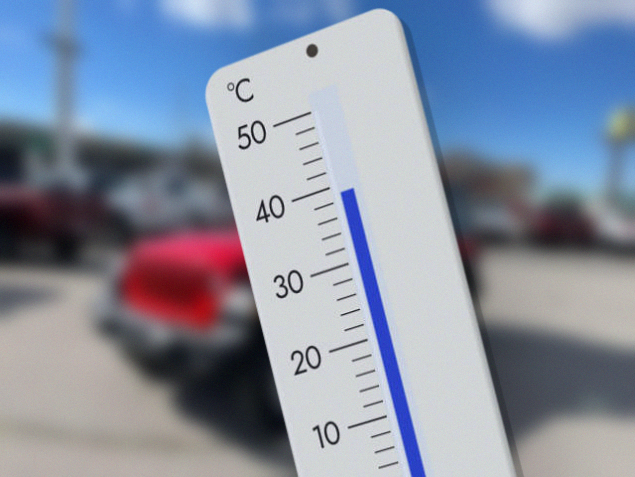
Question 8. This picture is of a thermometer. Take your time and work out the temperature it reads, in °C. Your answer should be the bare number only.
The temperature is 39
